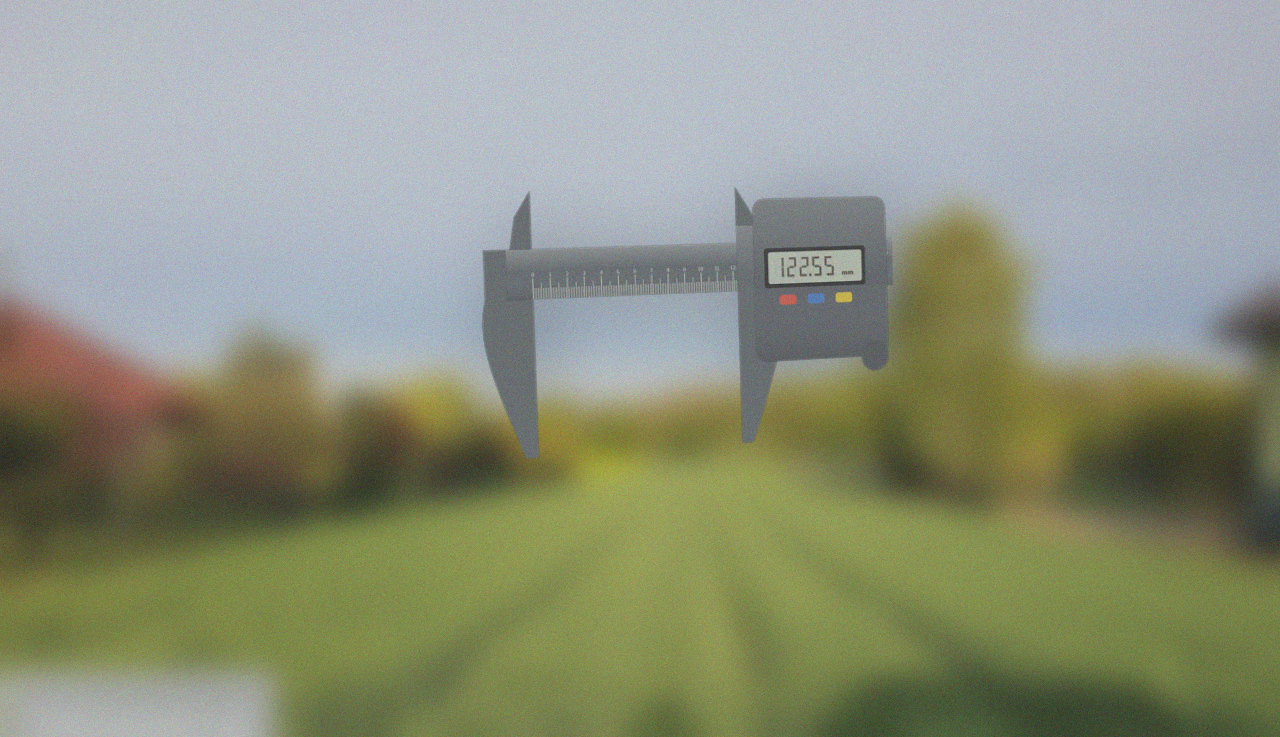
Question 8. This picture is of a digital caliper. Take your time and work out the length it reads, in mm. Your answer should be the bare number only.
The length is 122.55
